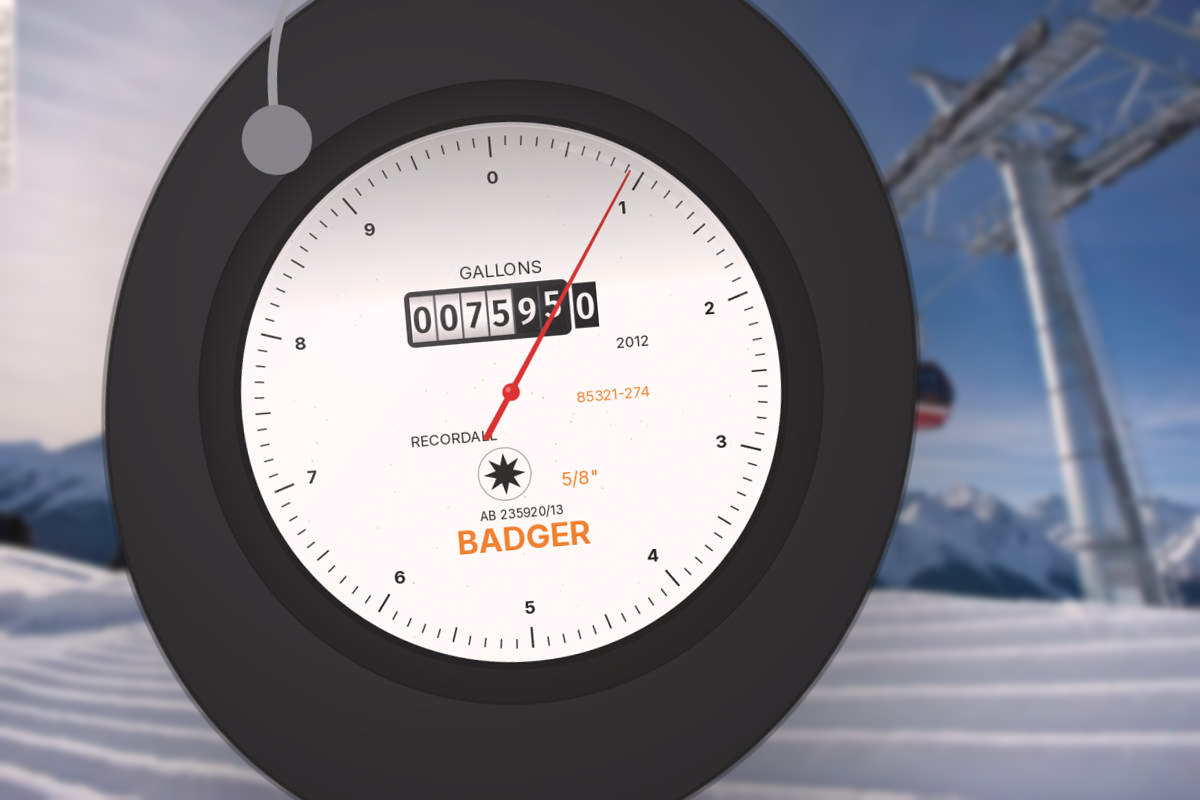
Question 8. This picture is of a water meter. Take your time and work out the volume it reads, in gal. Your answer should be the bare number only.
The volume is 75950.9
